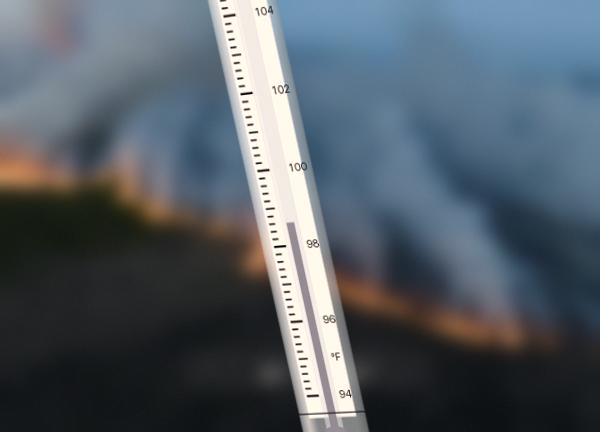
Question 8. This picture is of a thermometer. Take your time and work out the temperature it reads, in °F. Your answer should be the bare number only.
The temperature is 98.6
